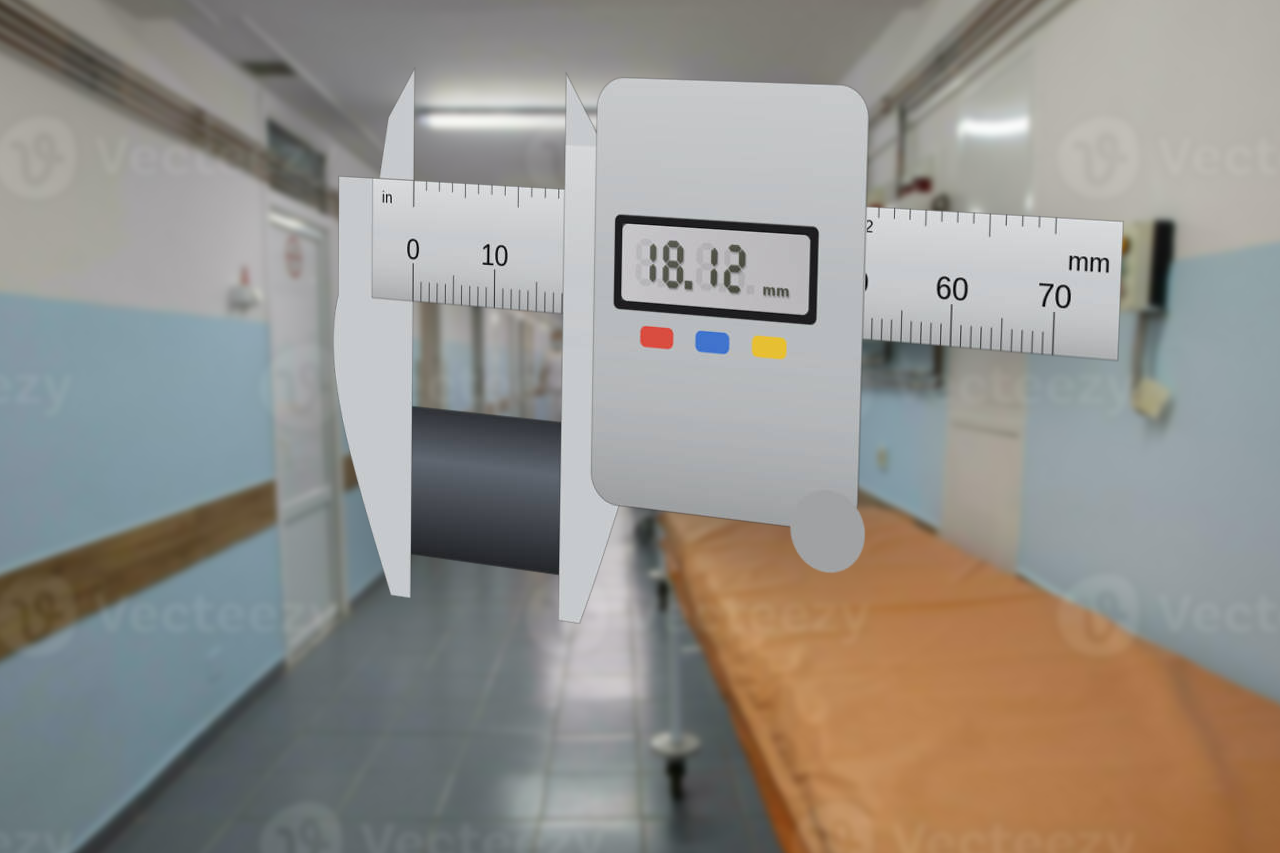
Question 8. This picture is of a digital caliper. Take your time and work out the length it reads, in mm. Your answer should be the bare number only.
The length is 18.12
